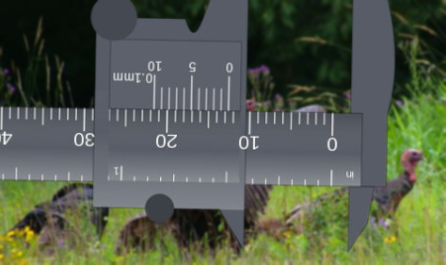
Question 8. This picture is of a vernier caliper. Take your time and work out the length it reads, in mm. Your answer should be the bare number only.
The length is 12.6
